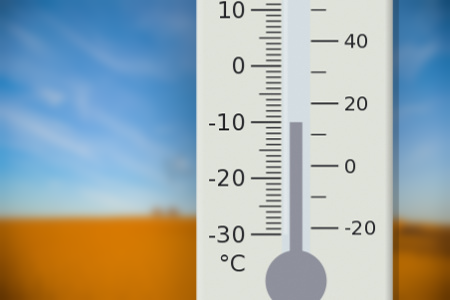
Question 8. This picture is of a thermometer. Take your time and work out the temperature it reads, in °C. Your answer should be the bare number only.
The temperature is -10
